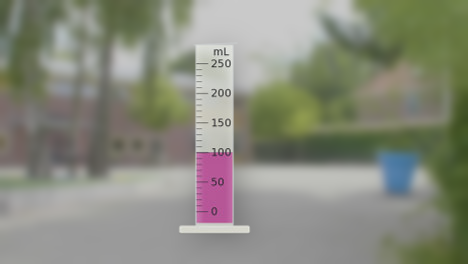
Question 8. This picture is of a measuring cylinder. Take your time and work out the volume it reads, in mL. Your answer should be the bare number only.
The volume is 100
